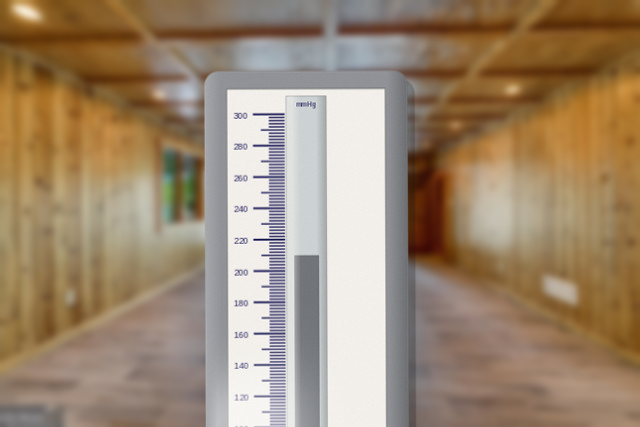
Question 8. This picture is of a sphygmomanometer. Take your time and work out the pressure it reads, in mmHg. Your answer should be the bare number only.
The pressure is 210
